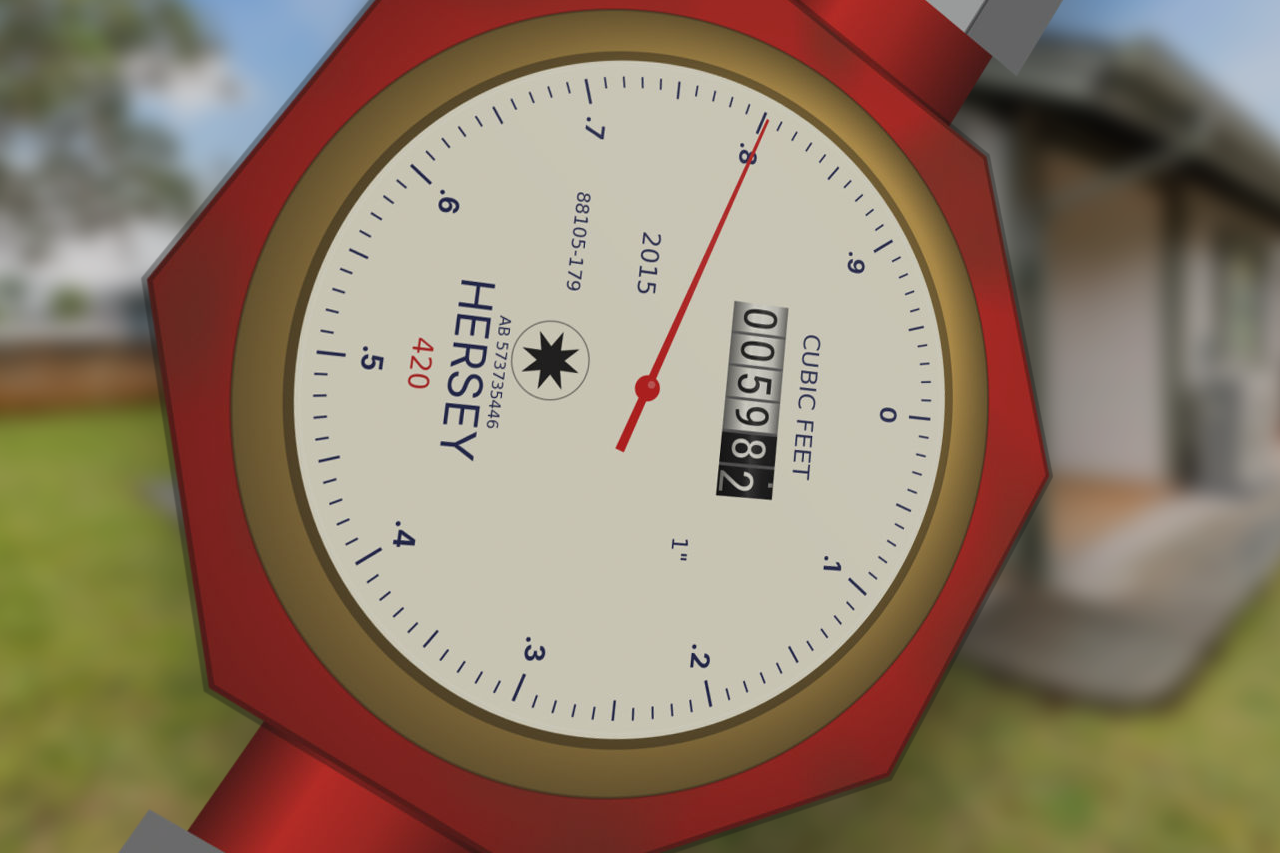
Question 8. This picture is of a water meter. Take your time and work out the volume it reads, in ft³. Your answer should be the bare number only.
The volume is 5981.80
